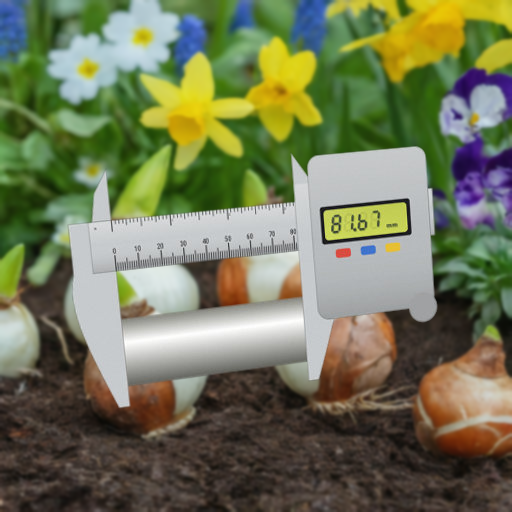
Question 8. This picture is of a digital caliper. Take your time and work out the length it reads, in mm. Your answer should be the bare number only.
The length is 81.67
